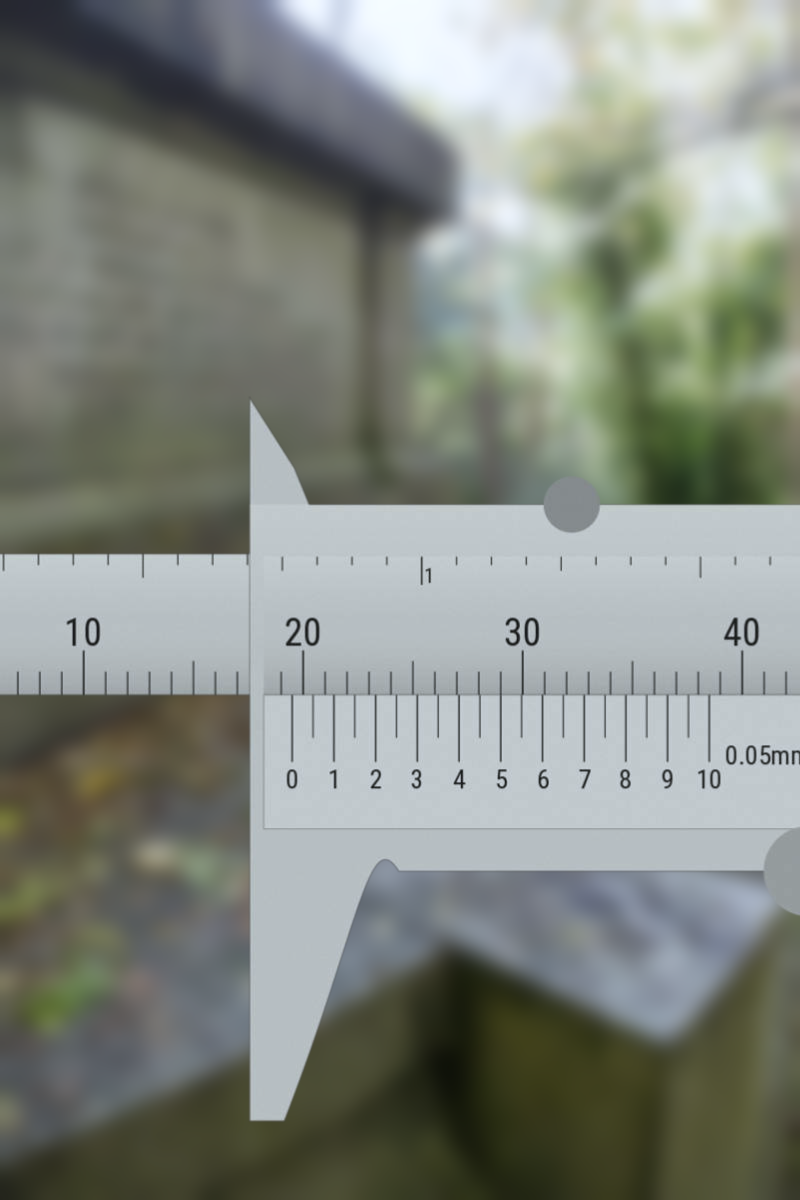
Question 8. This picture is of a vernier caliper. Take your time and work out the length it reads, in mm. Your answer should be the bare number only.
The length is 19.5
